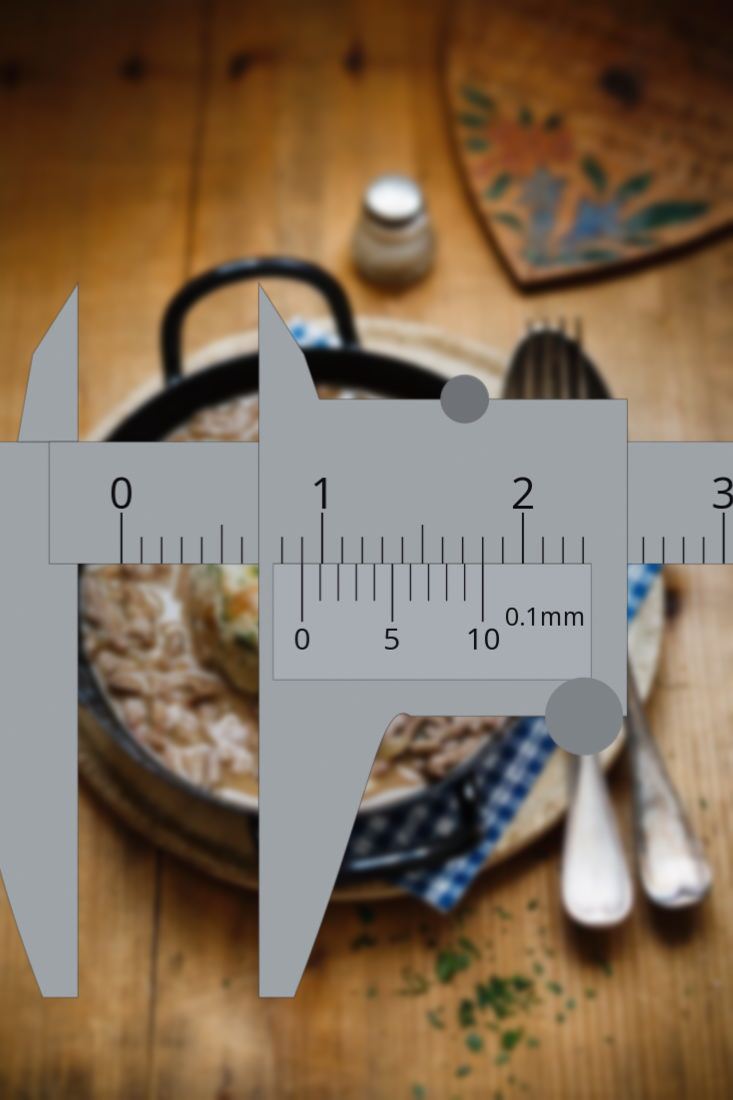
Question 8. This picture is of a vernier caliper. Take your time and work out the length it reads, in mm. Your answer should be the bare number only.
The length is 9.0
